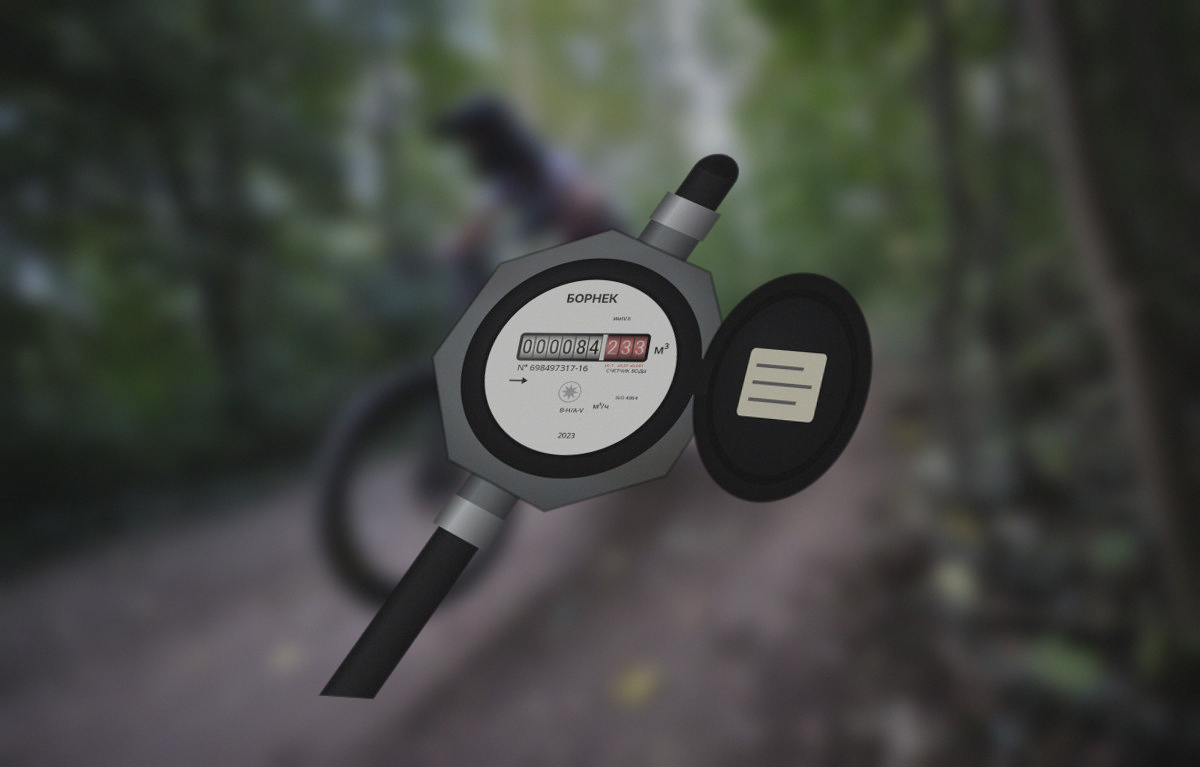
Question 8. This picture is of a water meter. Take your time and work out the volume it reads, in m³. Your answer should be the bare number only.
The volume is 84.233
